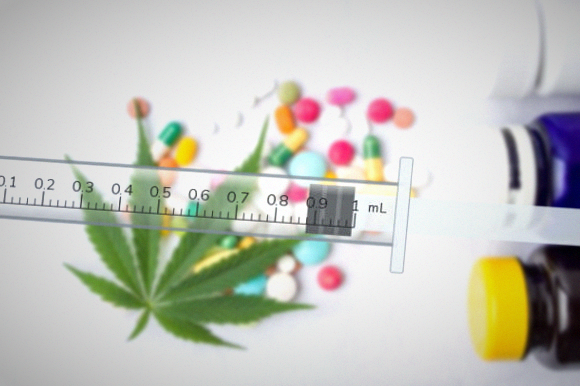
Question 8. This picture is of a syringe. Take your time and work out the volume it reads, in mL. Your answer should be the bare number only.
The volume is 0.88
